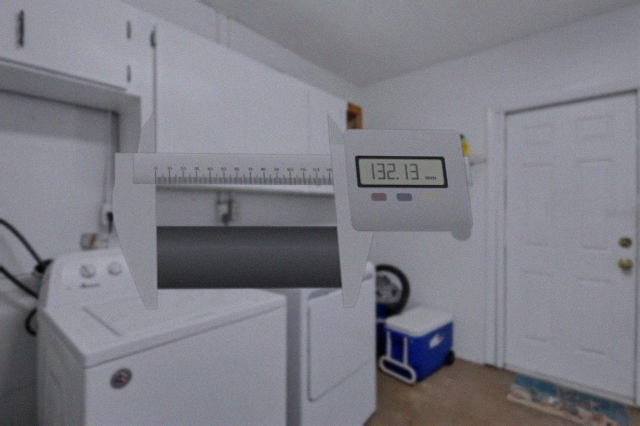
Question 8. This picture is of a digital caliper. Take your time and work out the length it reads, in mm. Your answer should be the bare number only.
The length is 132.13
